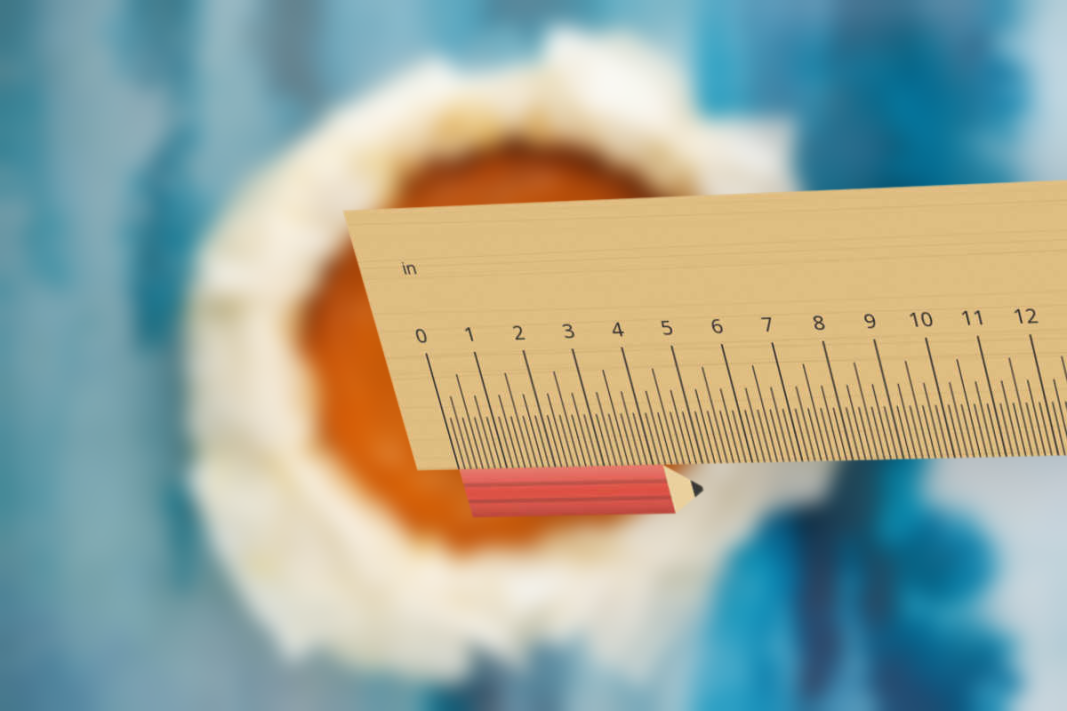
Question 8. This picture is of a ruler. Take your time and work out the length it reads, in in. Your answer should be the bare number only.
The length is 4.875
